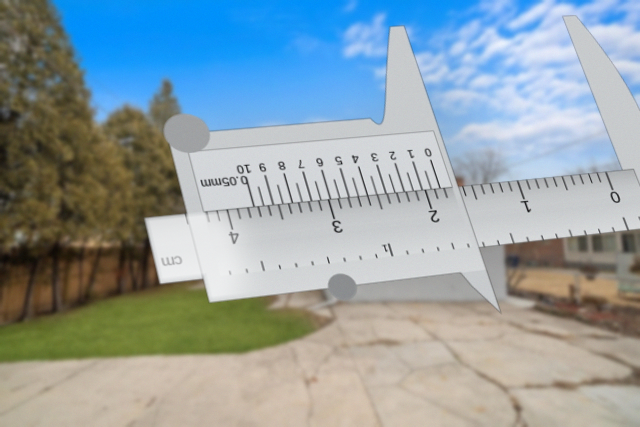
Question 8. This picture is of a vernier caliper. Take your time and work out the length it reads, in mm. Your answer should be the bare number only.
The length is 18.4
